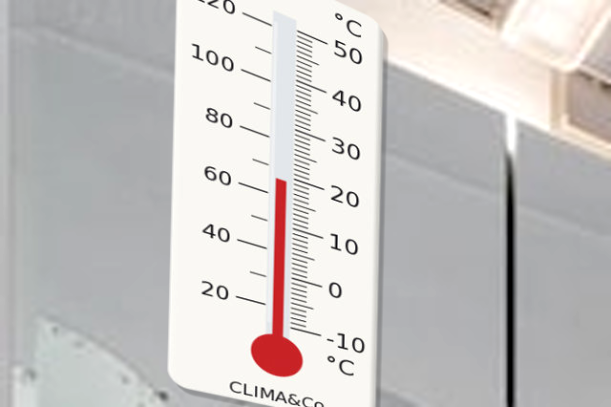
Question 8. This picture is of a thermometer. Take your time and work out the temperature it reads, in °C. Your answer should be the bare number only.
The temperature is 19
